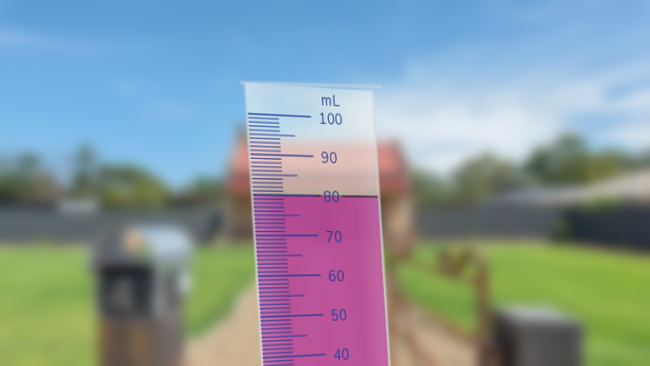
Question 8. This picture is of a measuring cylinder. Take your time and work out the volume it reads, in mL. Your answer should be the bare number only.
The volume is 80
